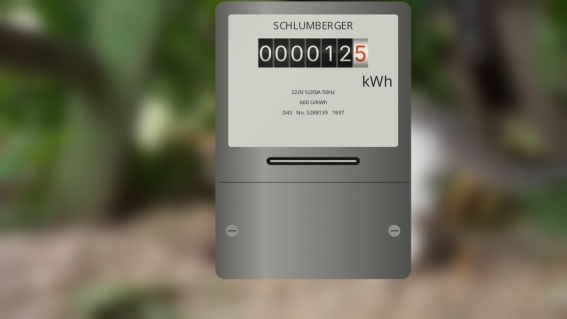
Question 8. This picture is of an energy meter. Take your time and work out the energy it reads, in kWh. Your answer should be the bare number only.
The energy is 12.5
